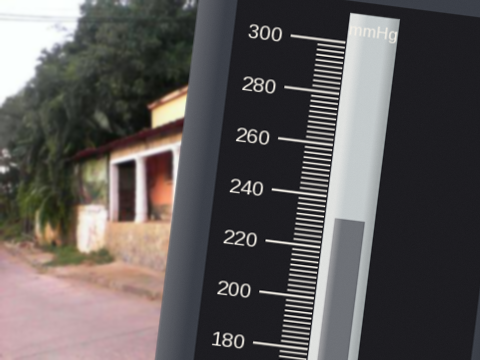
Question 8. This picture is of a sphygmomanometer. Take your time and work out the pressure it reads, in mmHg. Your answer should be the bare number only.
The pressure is 232
